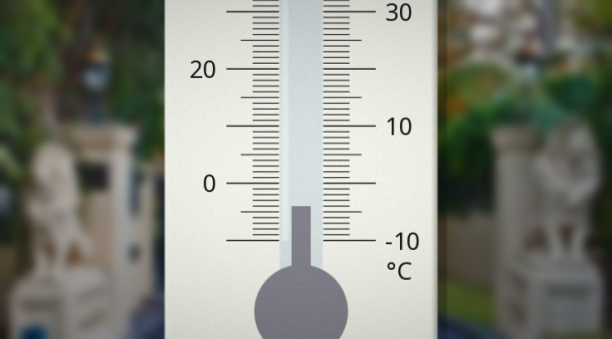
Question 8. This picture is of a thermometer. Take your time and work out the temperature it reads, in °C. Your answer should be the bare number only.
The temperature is -4
